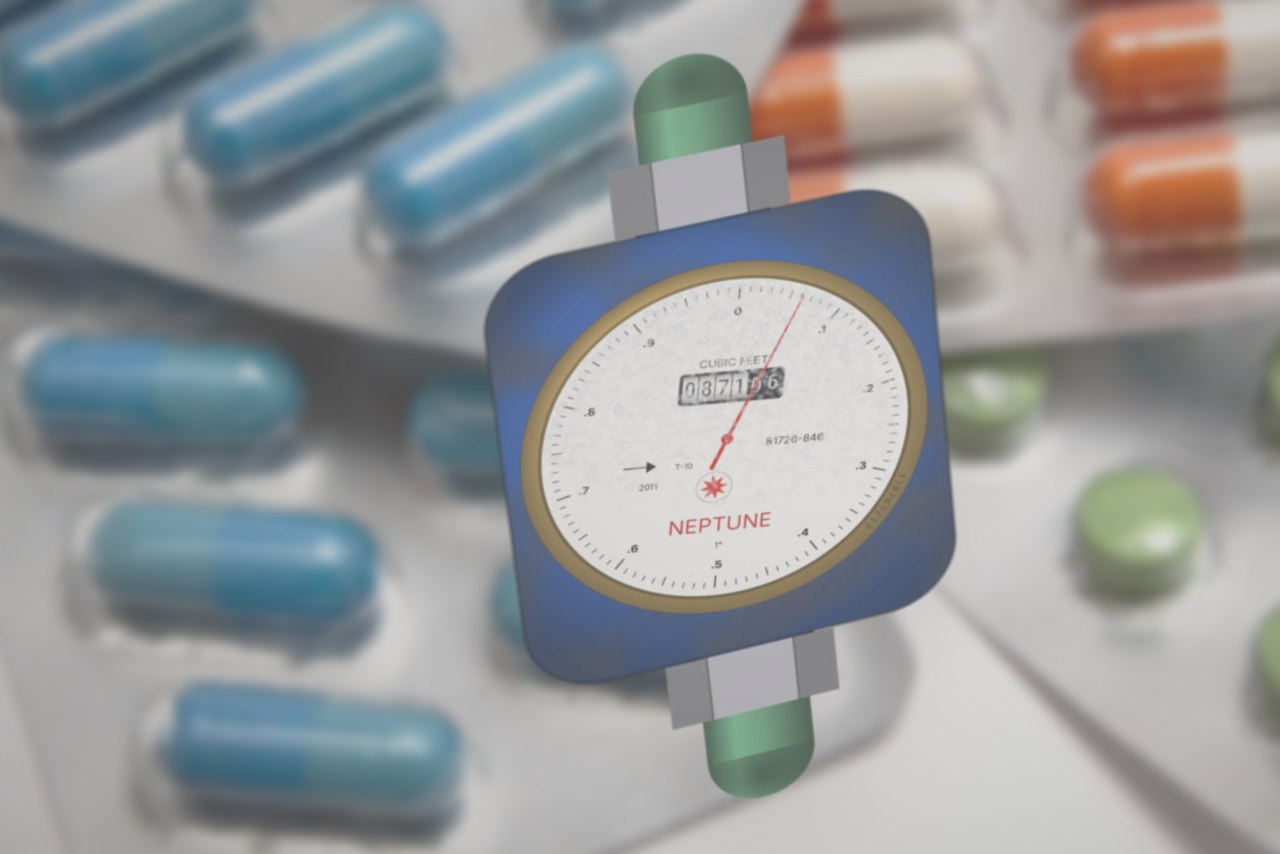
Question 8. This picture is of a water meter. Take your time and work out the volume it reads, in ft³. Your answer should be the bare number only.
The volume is 87106.06
